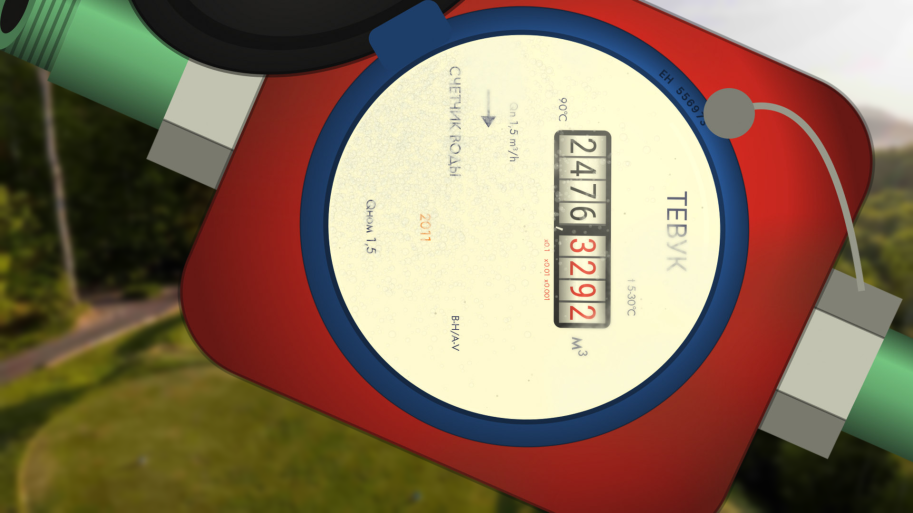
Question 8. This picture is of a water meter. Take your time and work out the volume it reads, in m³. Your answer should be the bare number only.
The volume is 2476.3292
